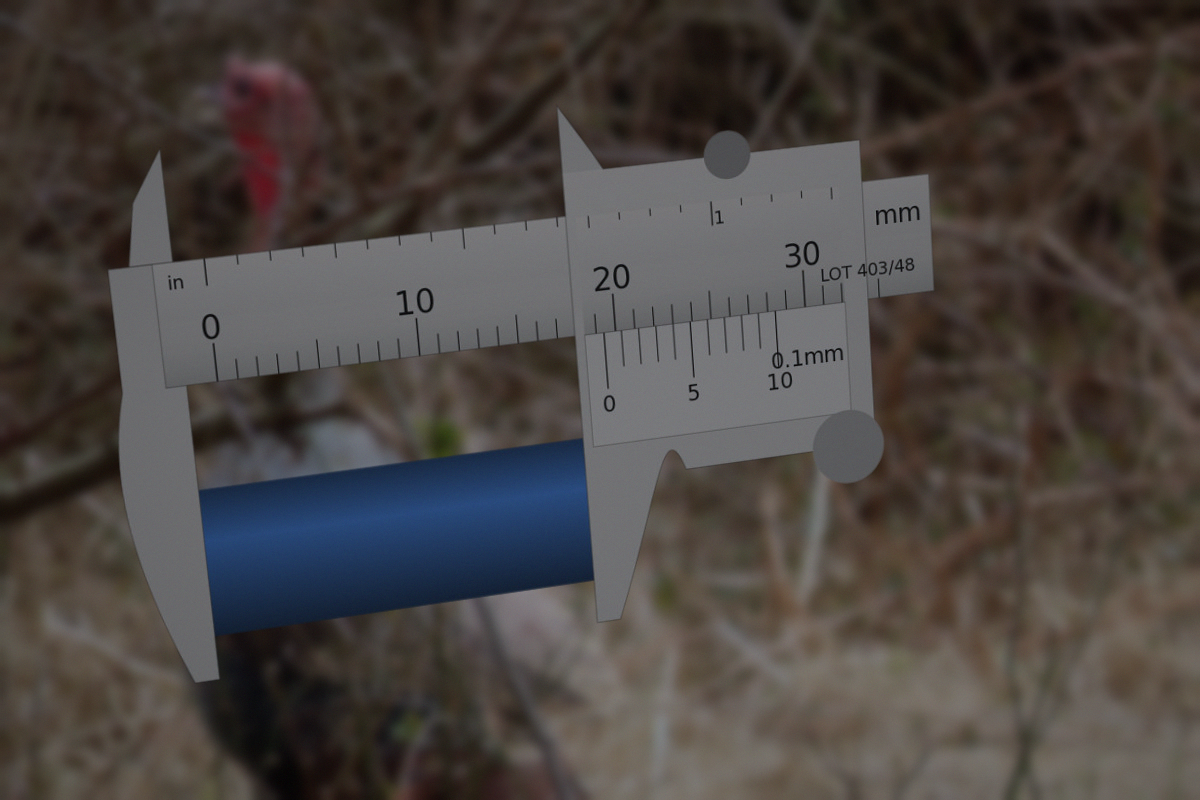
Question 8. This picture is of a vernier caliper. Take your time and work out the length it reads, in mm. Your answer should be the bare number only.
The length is 19.4
